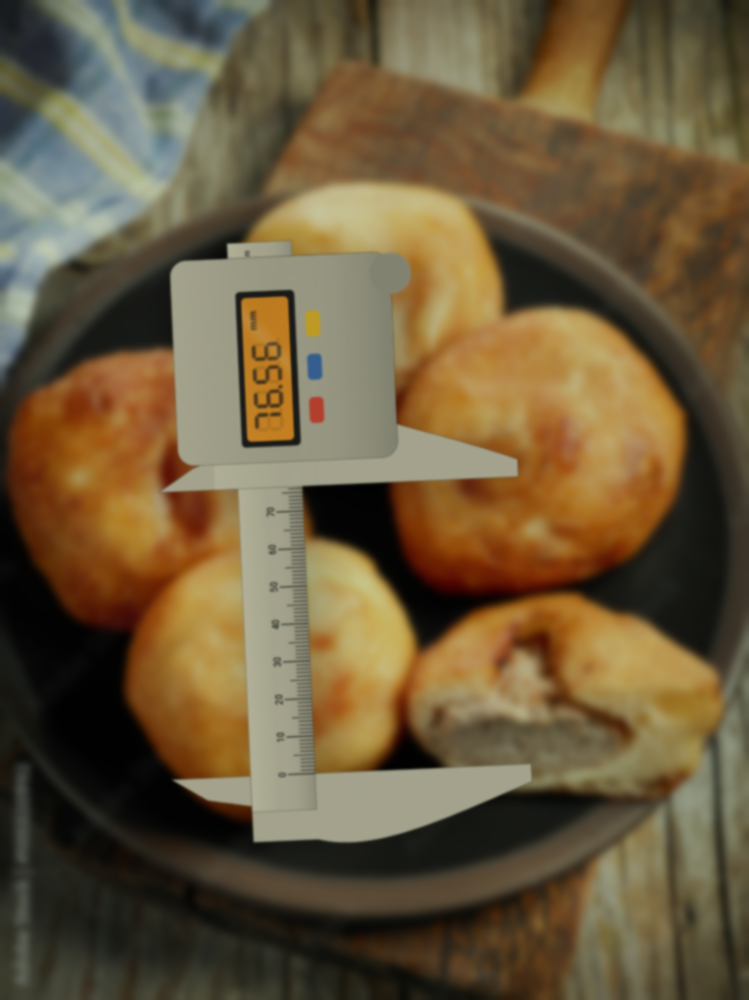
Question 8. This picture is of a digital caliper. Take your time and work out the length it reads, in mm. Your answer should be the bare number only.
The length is 76.56
